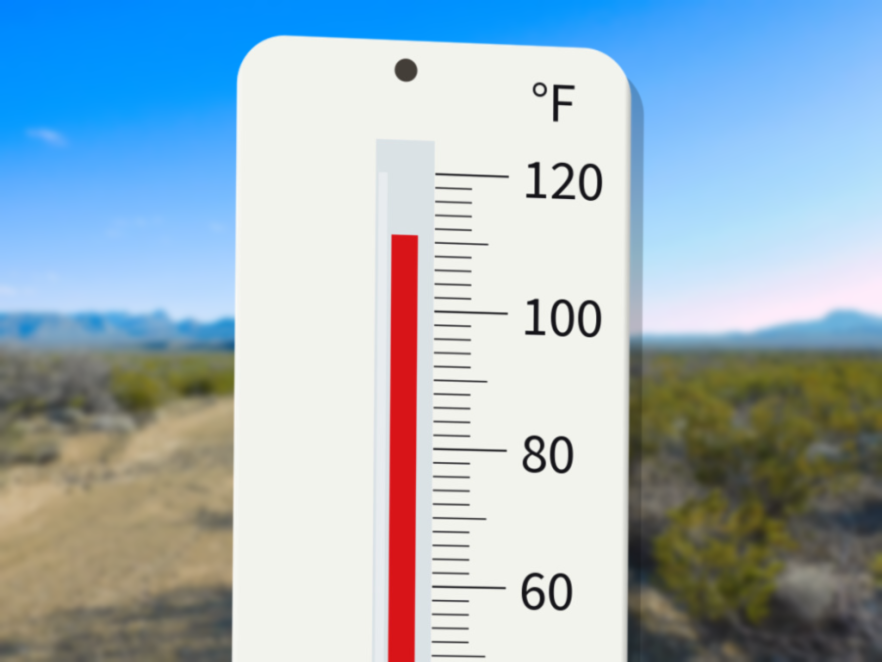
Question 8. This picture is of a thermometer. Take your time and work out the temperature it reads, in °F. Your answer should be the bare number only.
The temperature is 111
